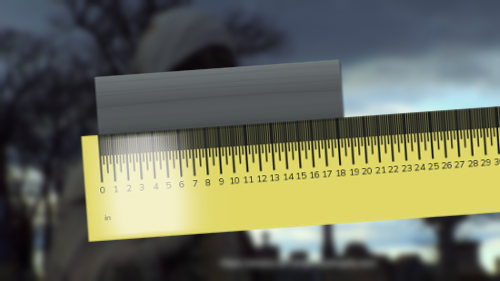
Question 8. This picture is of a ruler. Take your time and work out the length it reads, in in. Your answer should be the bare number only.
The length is 18.5
